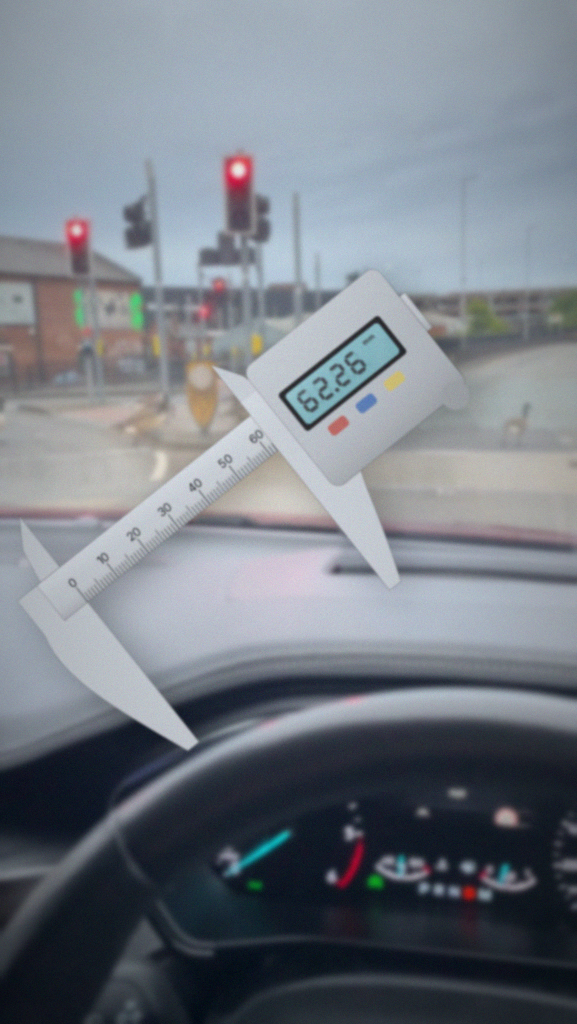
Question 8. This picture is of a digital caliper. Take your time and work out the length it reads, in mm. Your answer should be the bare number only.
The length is 62.26
